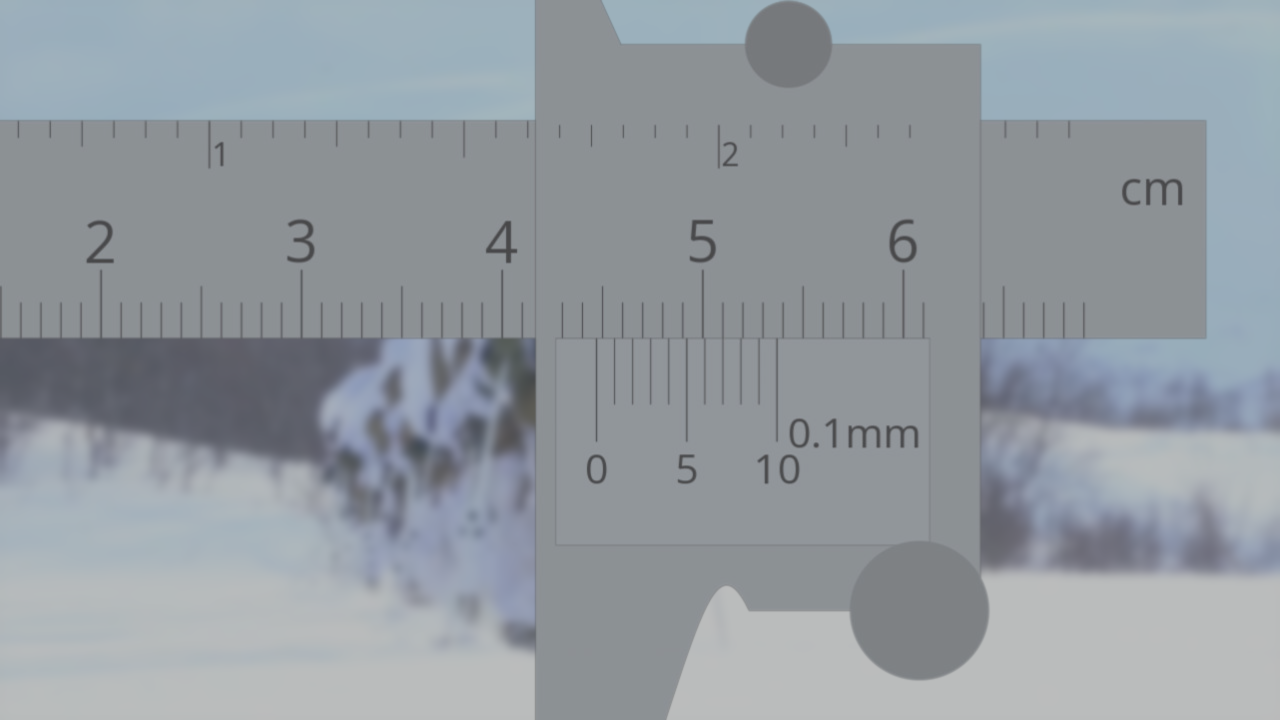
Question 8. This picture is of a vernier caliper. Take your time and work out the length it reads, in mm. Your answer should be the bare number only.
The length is 44.7
